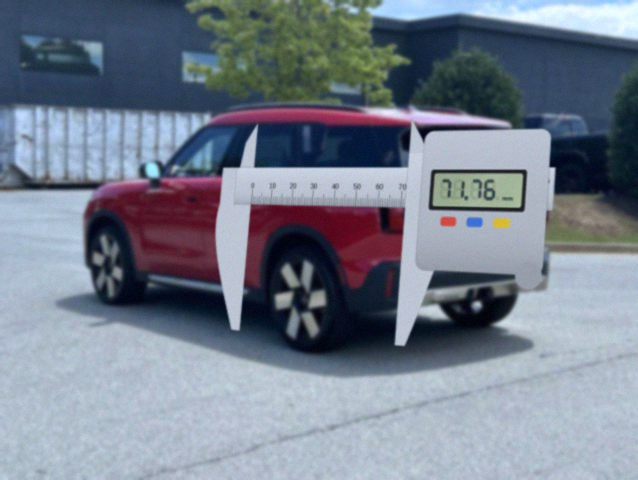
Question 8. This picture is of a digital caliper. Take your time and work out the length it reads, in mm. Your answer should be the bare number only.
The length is 71.76
